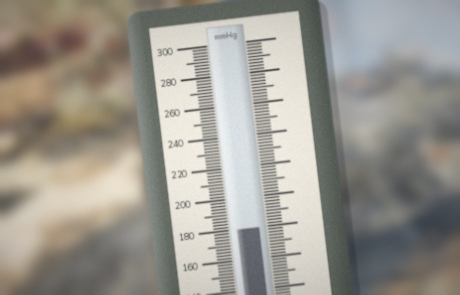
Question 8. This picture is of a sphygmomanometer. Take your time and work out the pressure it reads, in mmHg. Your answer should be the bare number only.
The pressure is 180
